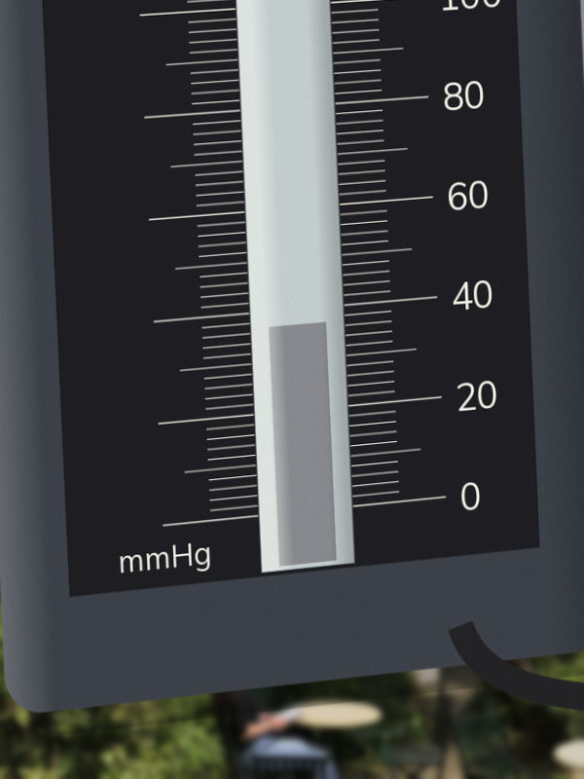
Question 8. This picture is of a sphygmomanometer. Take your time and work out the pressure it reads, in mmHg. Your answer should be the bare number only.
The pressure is 37
